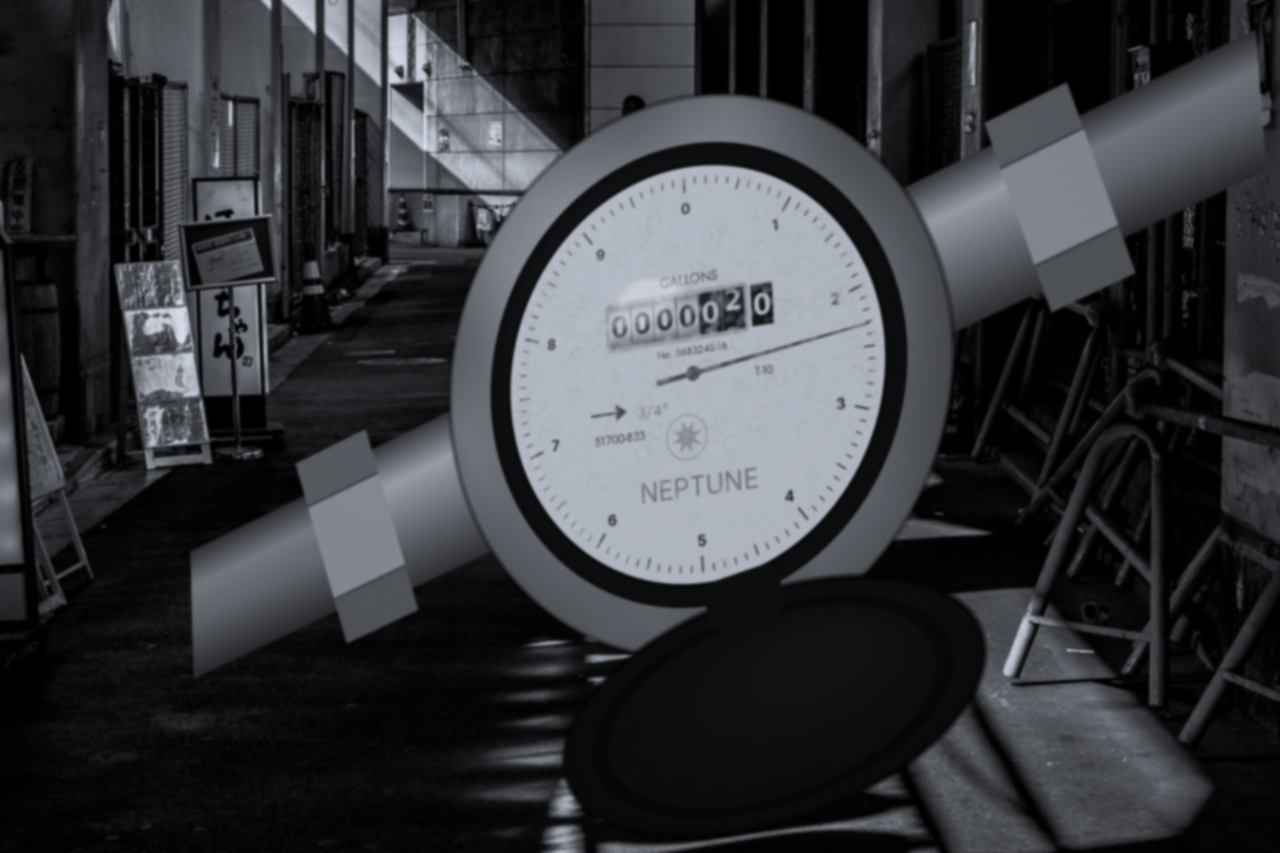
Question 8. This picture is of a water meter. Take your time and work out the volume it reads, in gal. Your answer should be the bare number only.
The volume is 22.3
